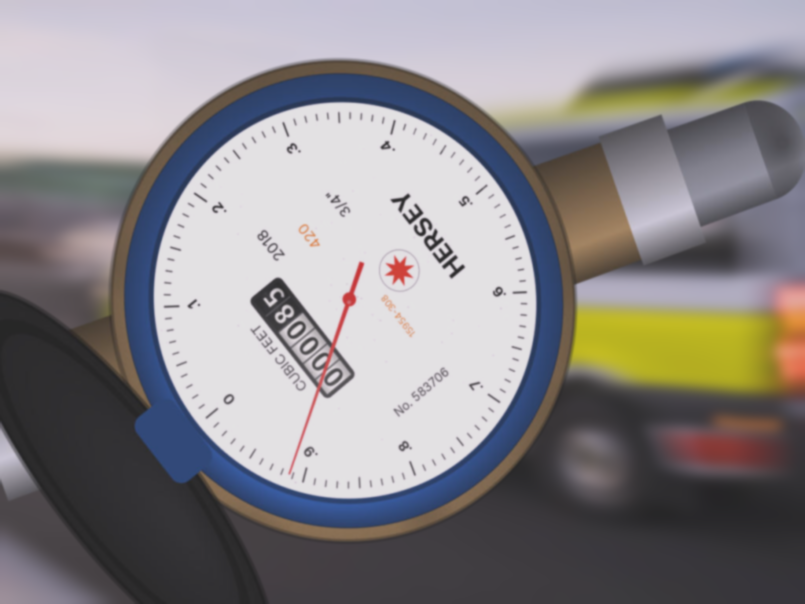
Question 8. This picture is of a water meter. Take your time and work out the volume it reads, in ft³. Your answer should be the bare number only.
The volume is 84.91
